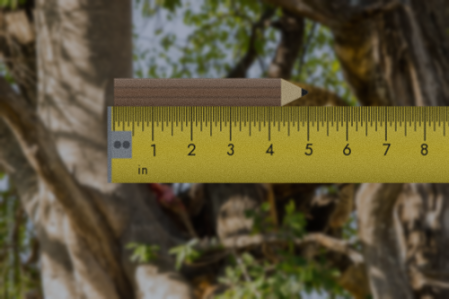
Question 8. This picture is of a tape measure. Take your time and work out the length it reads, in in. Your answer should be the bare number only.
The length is 5
